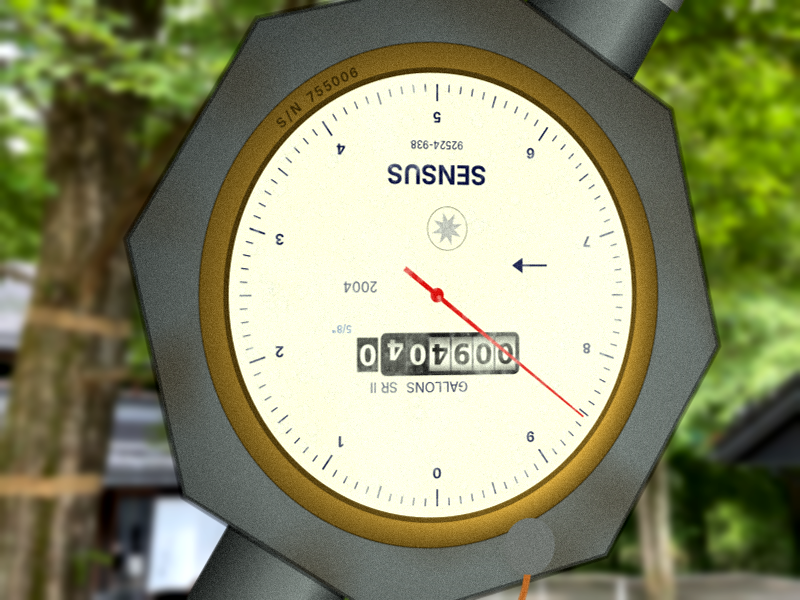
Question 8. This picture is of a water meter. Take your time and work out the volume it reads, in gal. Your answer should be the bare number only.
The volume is 94038.5
